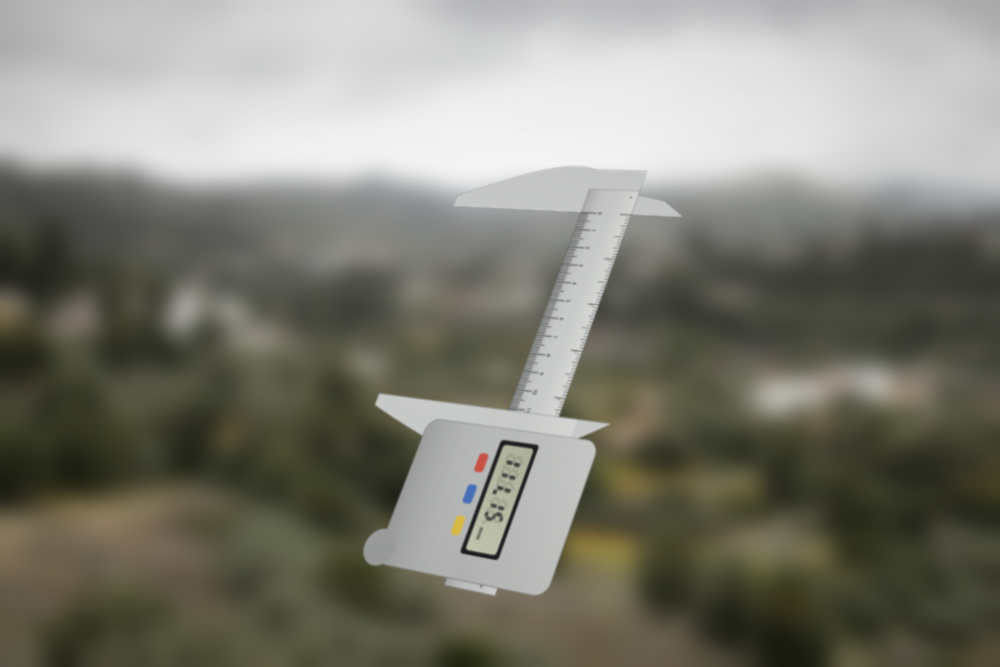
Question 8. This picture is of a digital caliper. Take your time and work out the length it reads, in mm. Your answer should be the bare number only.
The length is 111.15
